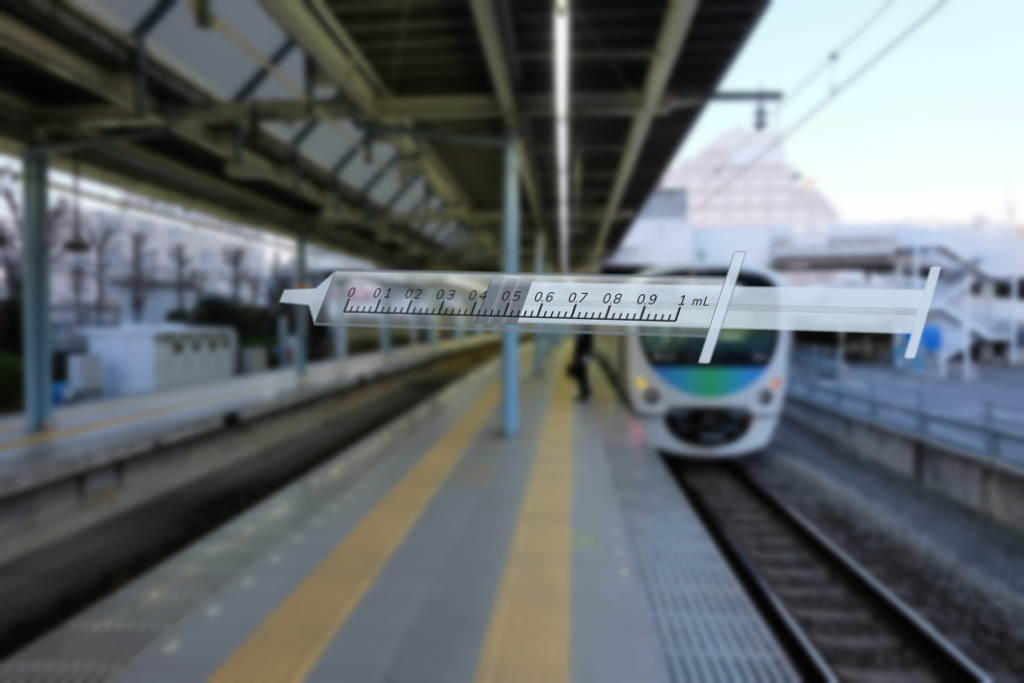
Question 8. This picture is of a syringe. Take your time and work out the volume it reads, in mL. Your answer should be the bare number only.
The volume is 0.42
